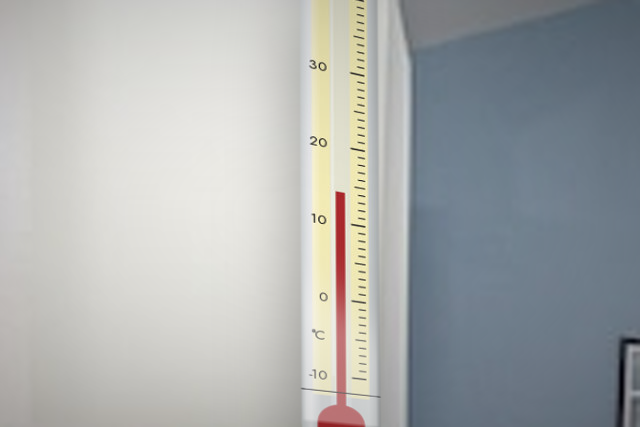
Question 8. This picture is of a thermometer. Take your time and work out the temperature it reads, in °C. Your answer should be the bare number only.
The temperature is 14
